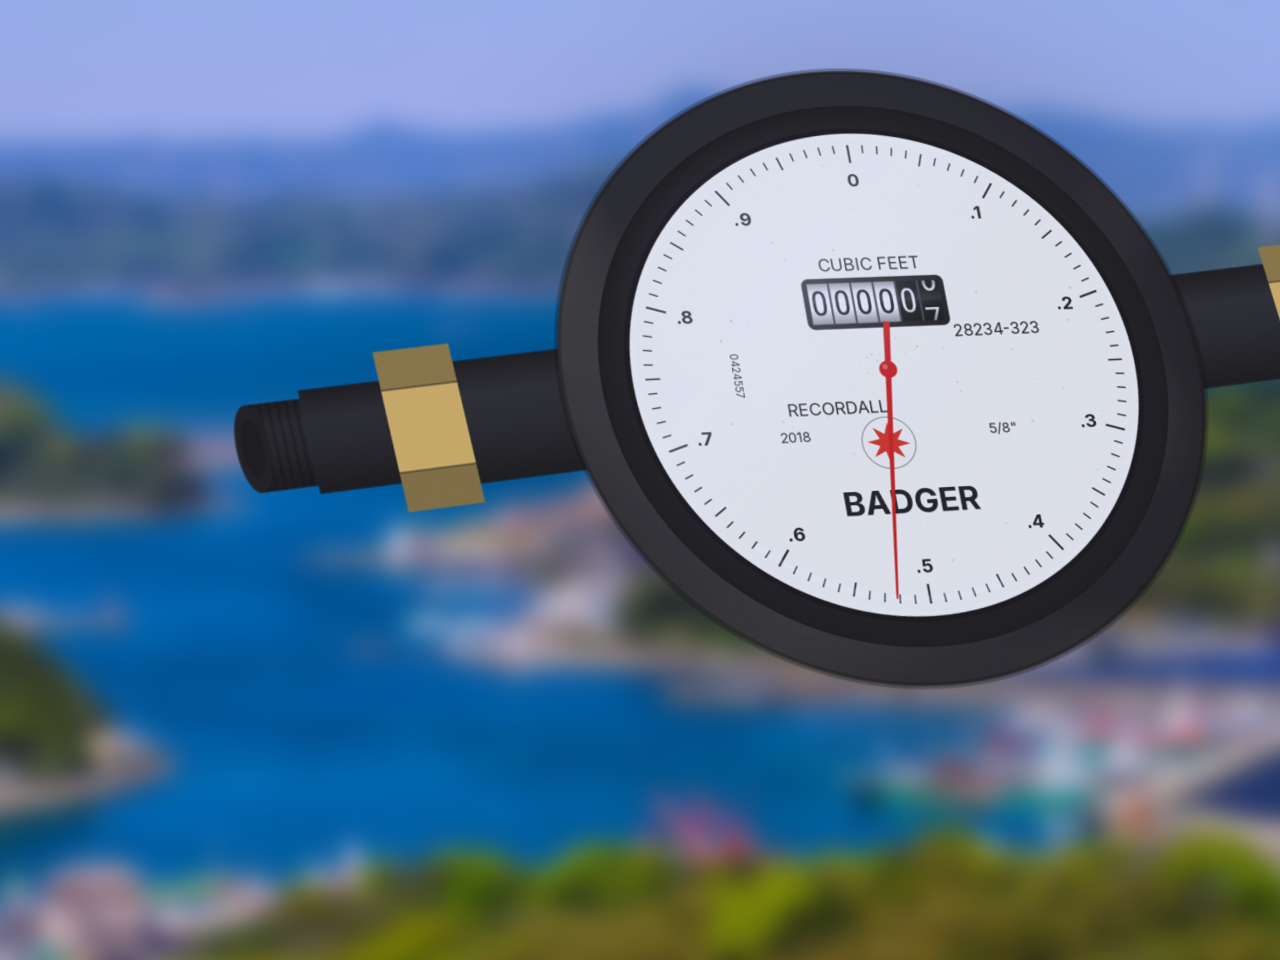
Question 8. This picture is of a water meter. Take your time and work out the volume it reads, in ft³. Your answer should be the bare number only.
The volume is 6.52
